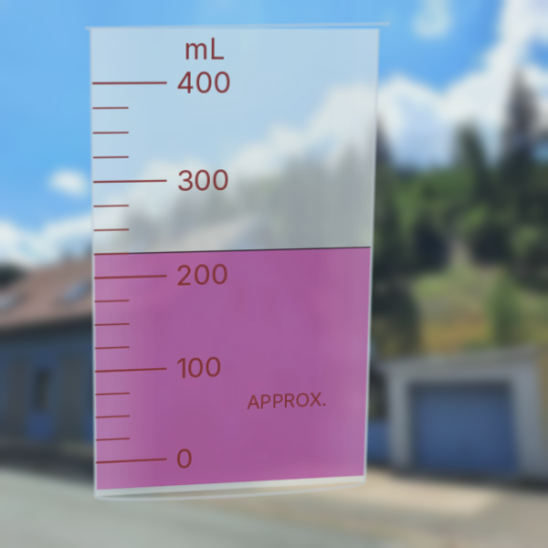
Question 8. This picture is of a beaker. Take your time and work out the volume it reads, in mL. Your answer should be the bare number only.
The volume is 225
